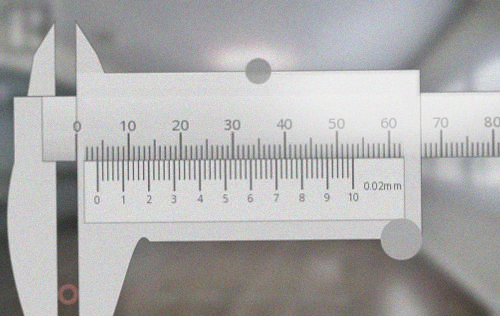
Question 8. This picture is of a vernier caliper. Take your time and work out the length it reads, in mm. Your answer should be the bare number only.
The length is 4.0
